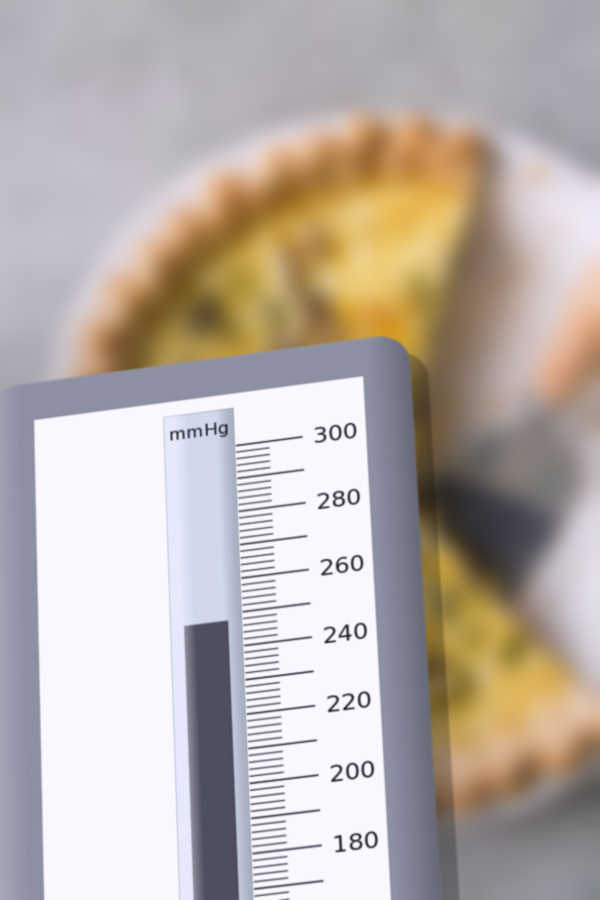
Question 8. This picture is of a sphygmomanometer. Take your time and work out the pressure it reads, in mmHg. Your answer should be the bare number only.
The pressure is 248
